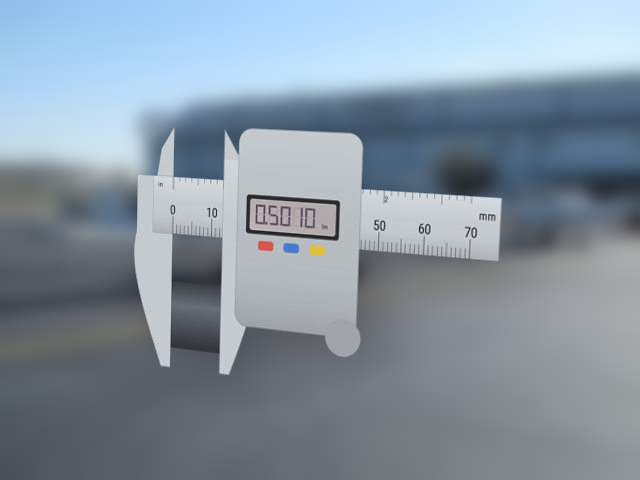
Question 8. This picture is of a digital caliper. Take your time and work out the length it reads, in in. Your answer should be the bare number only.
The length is 0.5010
